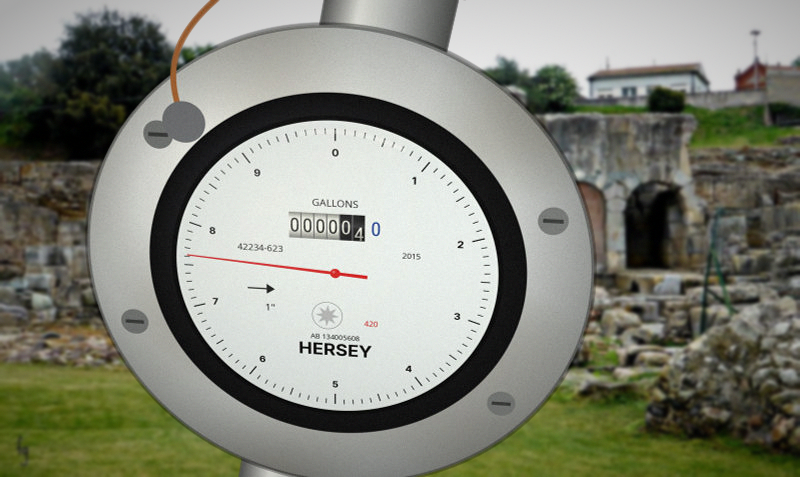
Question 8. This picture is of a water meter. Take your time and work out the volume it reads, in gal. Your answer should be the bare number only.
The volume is 37.6
